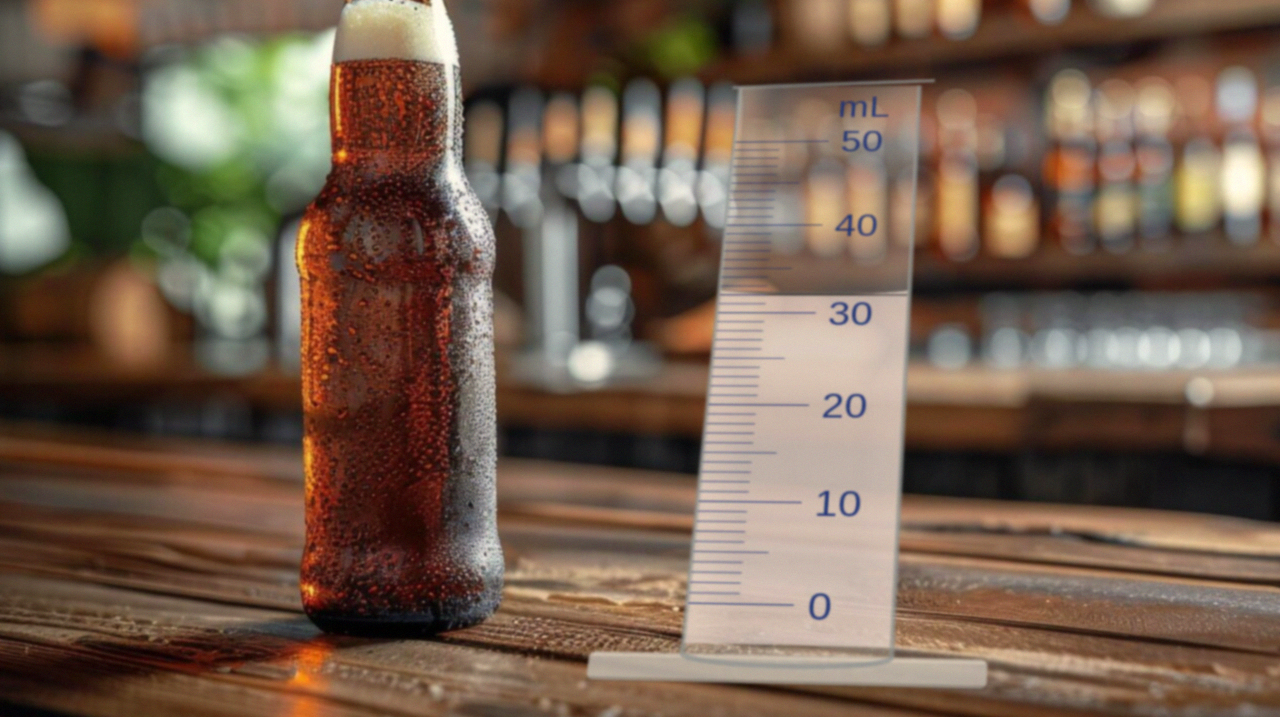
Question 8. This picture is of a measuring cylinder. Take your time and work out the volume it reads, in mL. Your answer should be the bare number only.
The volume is 32
